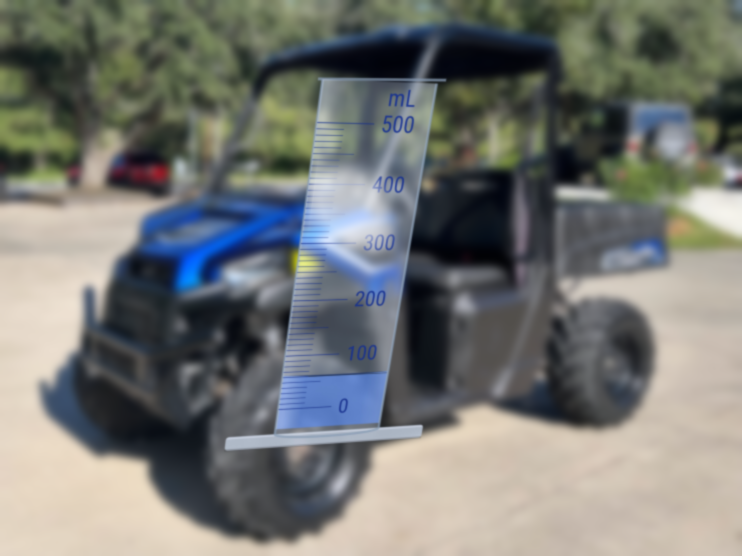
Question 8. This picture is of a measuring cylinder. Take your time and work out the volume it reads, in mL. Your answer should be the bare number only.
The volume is 60
